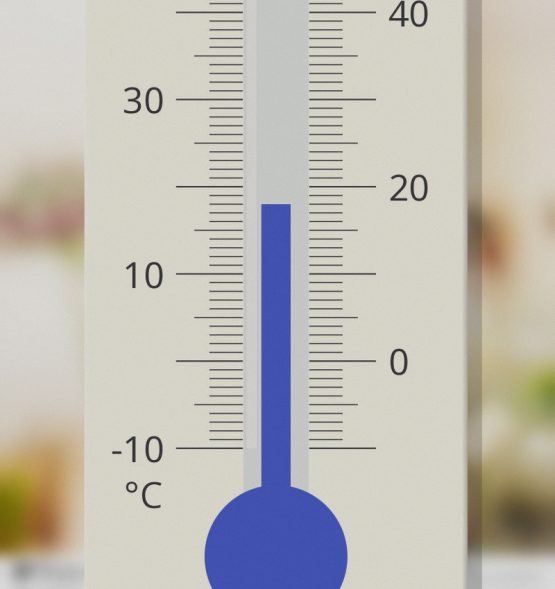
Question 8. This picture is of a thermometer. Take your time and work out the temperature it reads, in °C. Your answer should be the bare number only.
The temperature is 18
